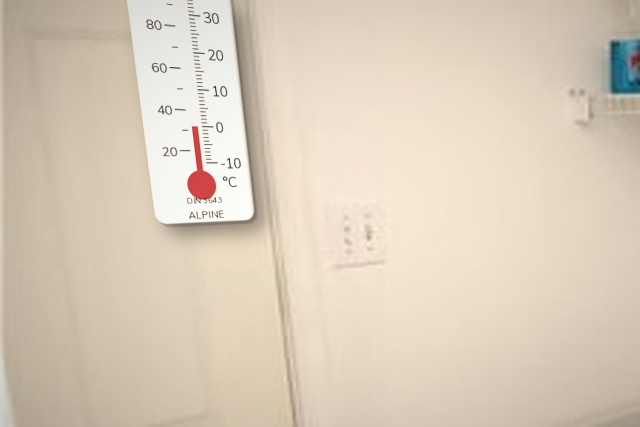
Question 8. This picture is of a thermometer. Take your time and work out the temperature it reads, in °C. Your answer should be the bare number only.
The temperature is 0
